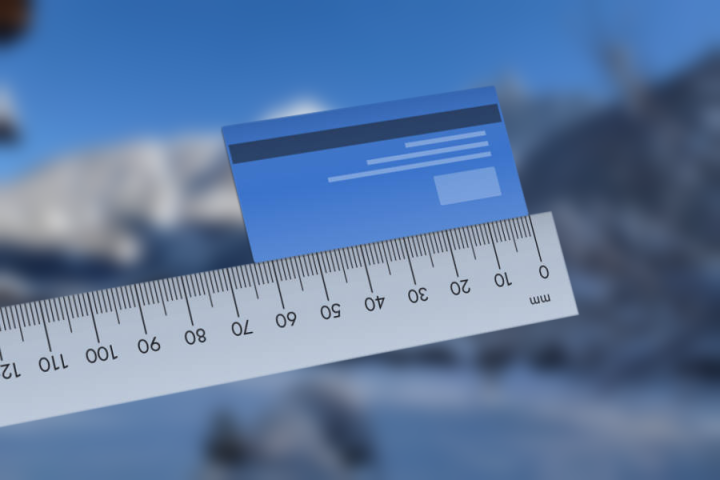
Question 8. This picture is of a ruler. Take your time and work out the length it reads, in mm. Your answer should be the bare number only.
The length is 64
